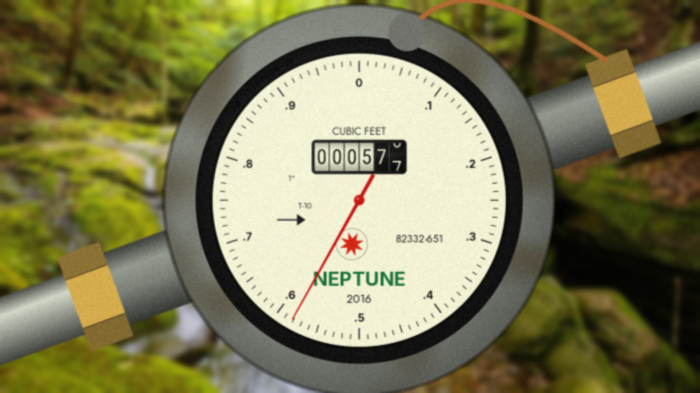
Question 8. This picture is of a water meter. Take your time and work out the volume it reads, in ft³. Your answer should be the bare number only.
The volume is 576.58
